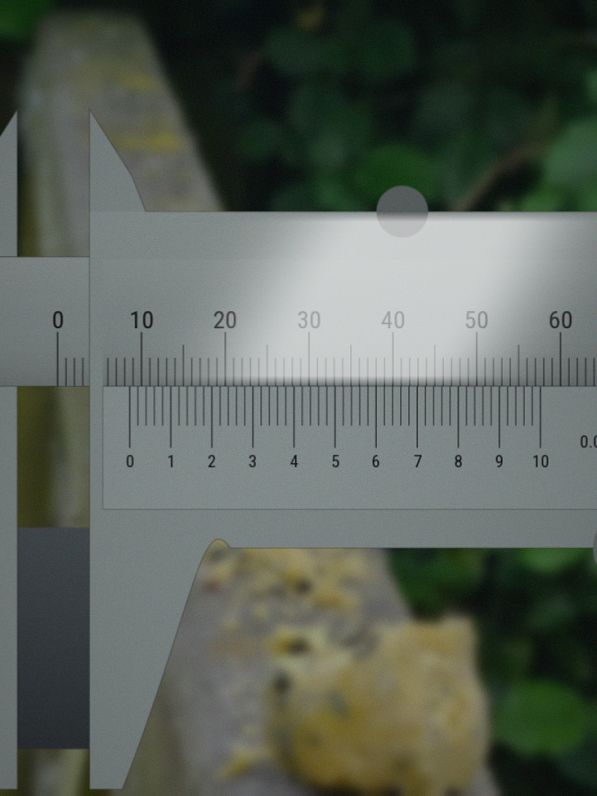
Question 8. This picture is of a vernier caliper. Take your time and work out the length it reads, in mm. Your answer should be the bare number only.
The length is 8.6
